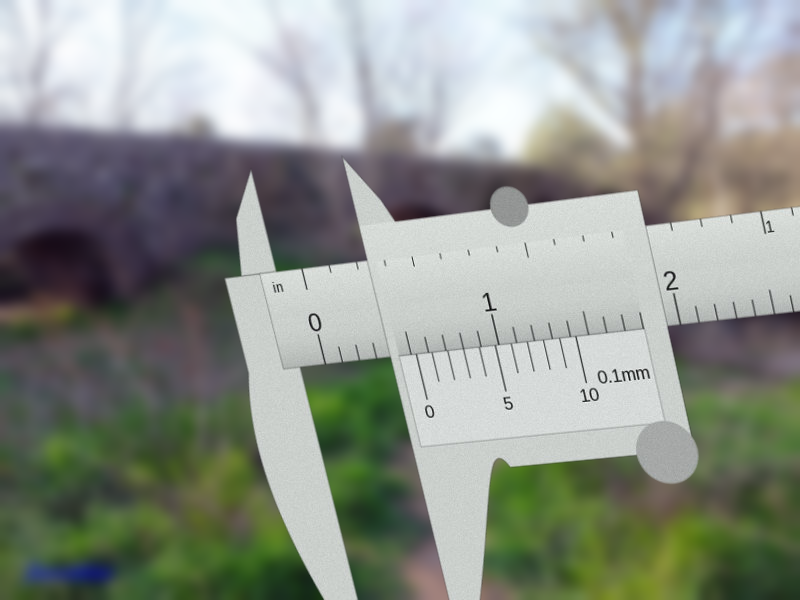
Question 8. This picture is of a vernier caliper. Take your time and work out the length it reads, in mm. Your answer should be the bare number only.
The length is 5.3
